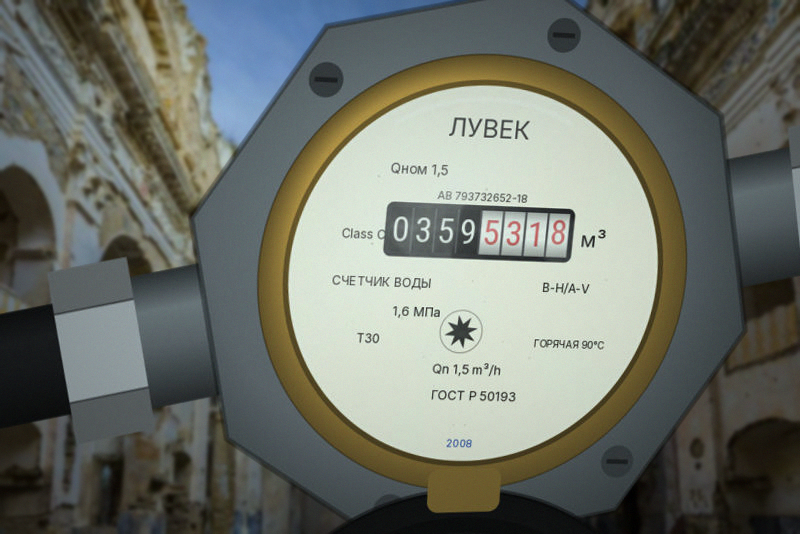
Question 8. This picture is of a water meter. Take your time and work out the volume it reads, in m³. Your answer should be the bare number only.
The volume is 359.5318
